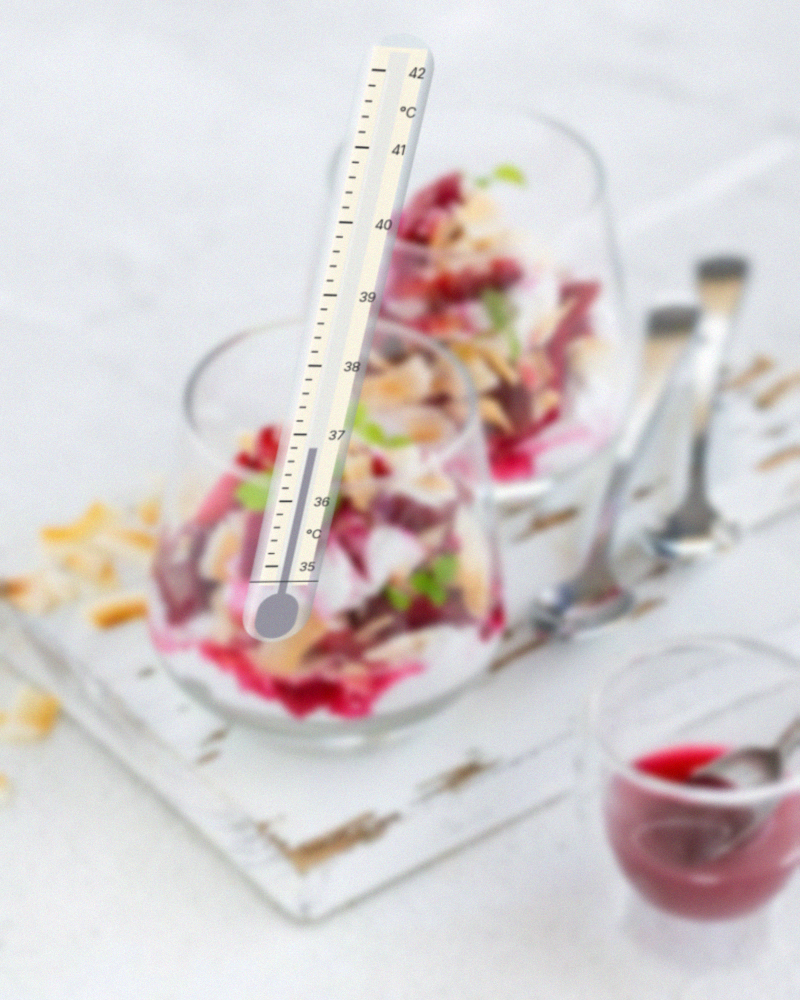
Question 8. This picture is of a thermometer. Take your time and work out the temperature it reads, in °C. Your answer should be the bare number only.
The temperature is 36.8
